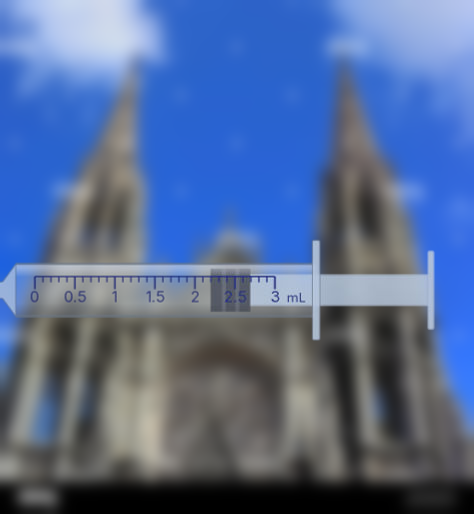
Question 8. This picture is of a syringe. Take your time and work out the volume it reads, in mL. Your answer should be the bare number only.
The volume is 2.2
